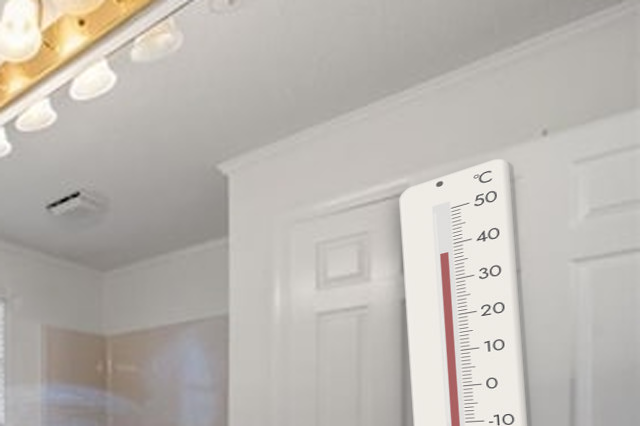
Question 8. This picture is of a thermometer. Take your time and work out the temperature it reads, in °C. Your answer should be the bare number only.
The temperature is 38
